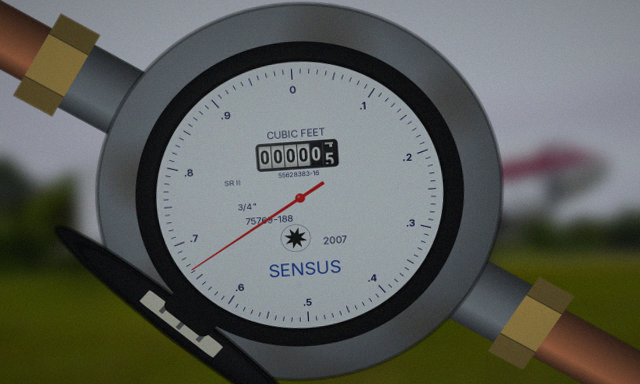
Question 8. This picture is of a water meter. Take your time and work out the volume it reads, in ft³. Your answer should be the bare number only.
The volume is 4.66
